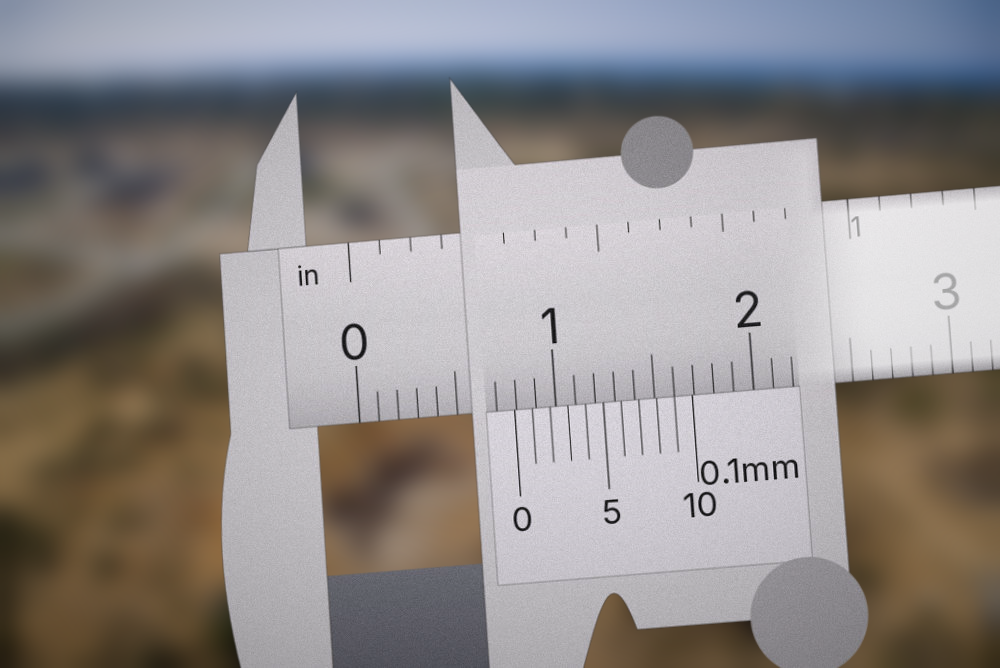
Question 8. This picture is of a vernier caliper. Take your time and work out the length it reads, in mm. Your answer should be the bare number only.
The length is 7.9
